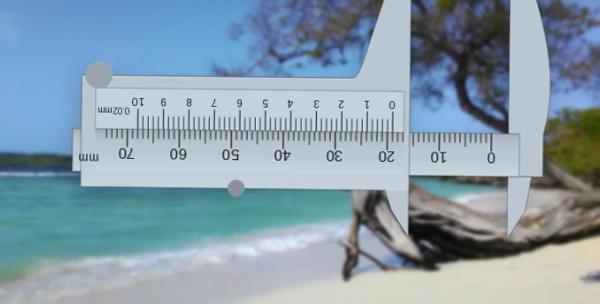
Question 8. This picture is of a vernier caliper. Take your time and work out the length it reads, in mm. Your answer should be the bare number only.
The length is 19.0
